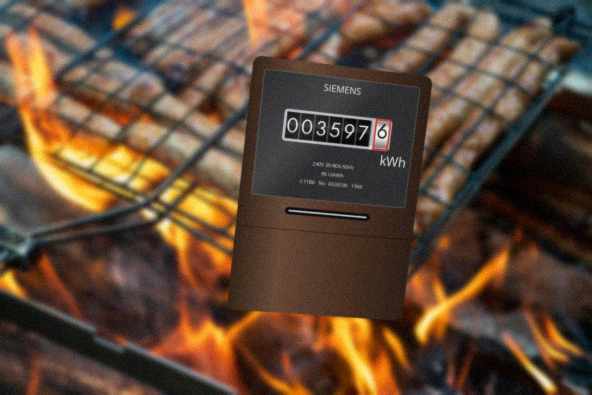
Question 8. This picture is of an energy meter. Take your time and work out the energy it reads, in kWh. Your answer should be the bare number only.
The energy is 3597.6
